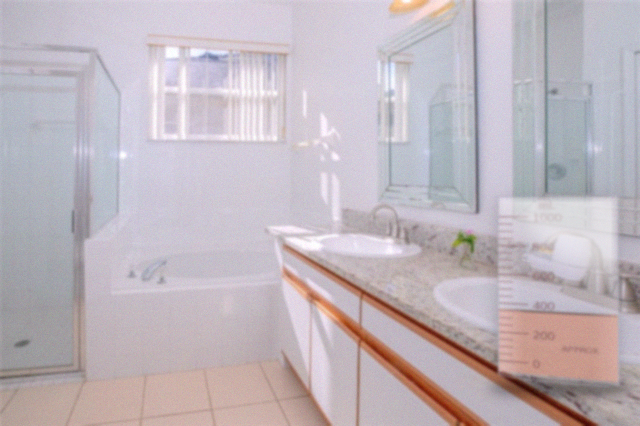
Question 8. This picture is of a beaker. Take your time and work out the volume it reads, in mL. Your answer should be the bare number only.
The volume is 350
